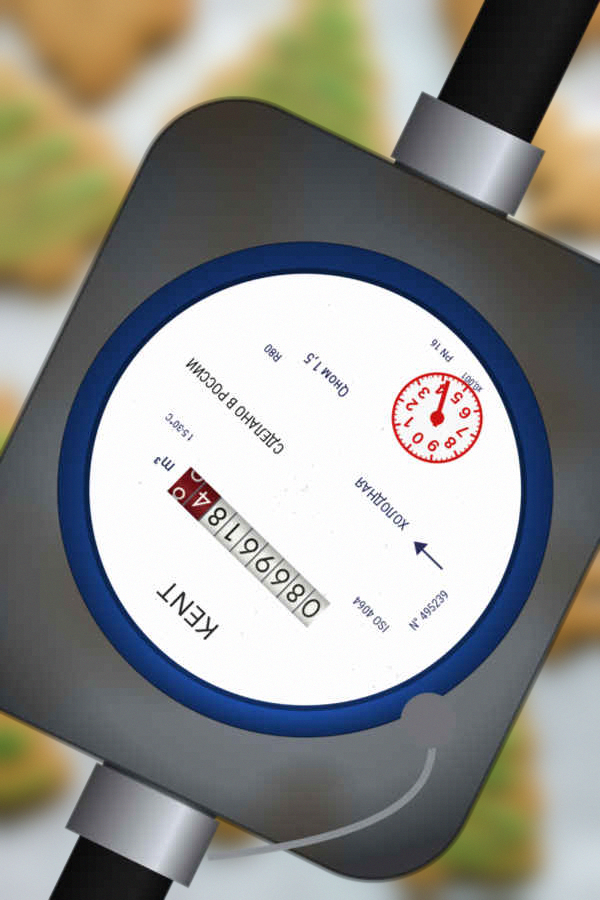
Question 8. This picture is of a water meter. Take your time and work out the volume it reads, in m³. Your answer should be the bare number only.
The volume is 869618.484
